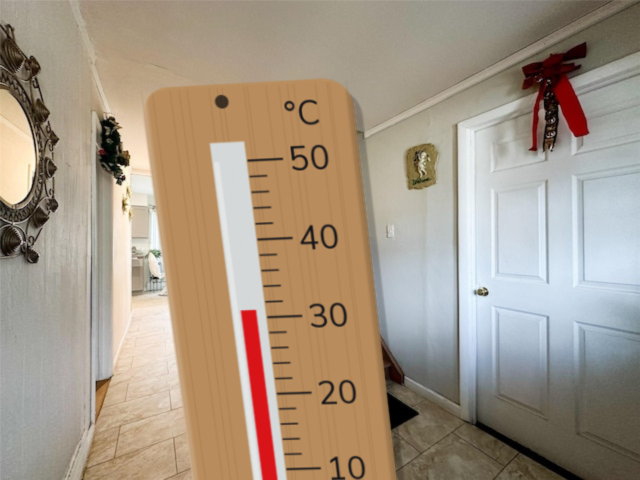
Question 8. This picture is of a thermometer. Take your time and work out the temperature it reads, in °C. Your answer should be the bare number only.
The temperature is 31
